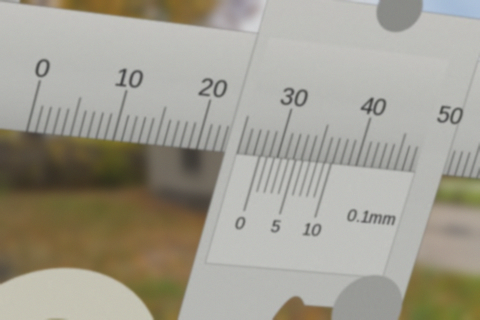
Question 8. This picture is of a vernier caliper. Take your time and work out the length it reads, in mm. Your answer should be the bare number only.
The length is 27.8
